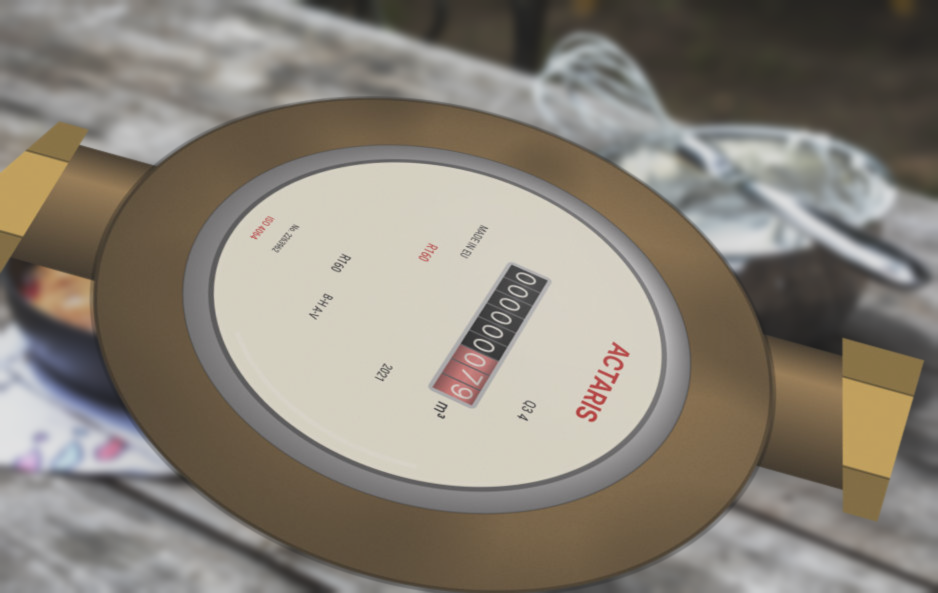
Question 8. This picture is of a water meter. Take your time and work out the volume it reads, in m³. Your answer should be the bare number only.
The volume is 0.079
